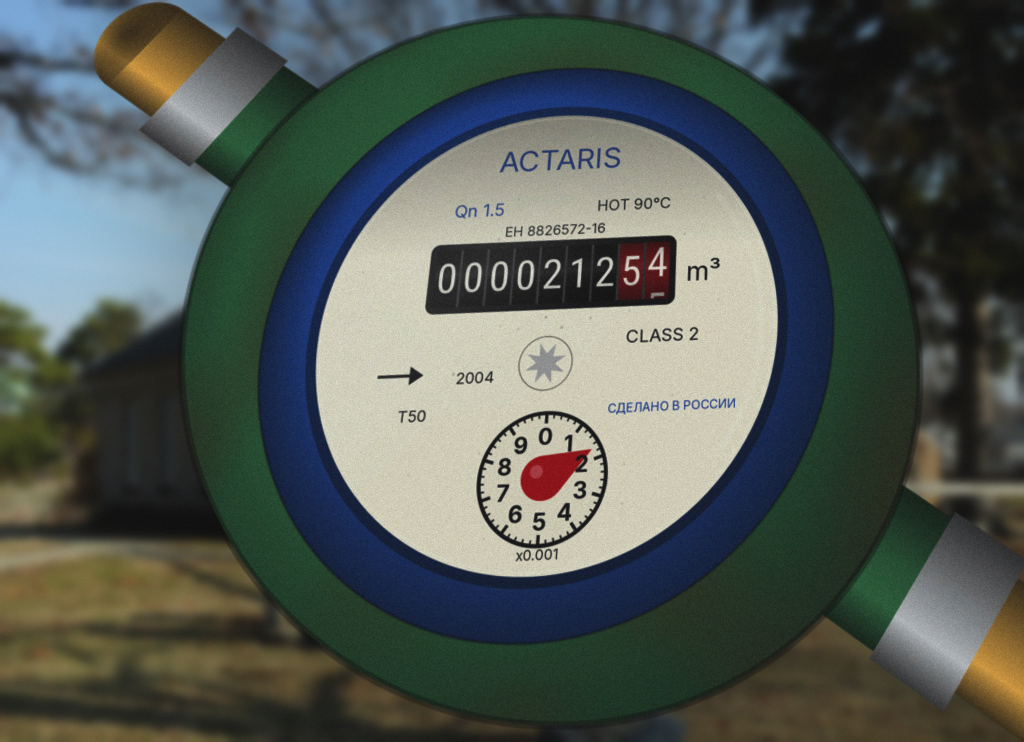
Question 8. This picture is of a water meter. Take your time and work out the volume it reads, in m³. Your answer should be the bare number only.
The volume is 212.541
